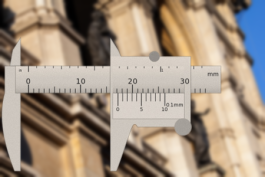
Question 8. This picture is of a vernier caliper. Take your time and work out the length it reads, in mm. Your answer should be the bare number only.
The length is 17.2
